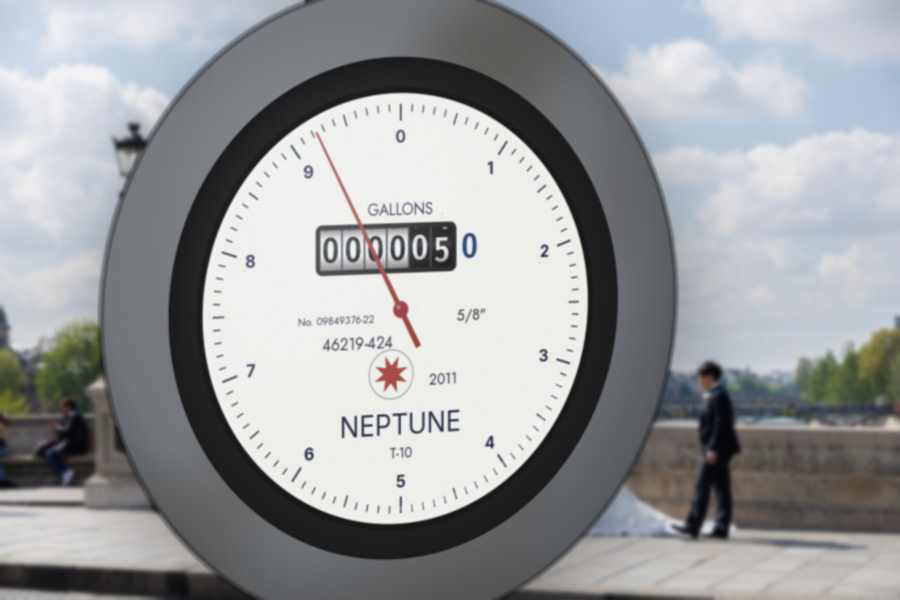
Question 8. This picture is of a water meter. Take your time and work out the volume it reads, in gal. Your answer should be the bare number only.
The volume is 49.2
